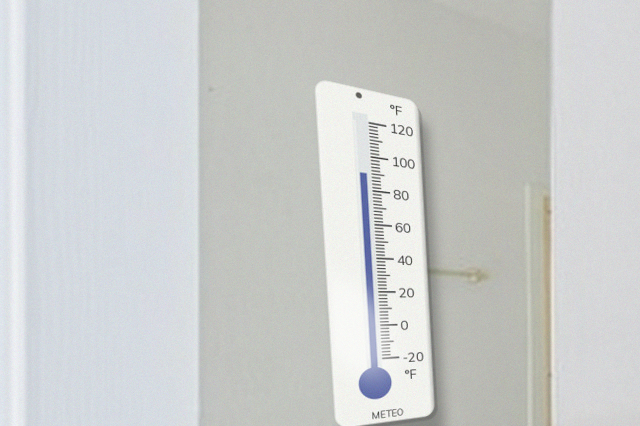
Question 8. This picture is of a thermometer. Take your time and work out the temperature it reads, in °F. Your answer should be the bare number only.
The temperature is 90
